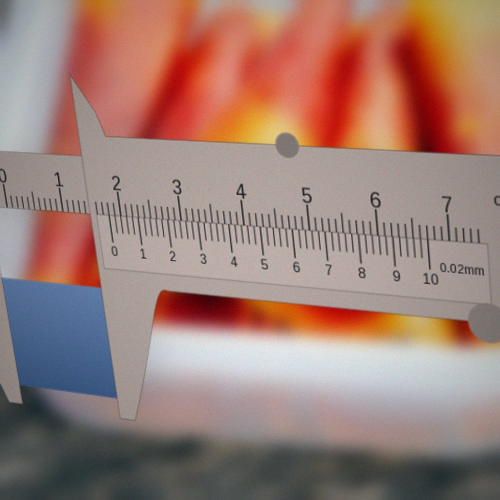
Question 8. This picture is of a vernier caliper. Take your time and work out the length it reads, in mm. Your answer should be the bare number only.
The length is 18.0
